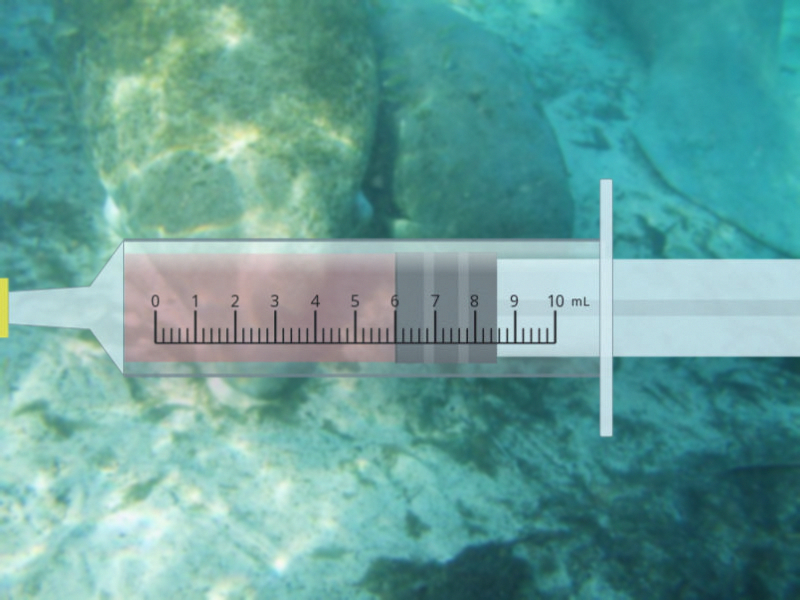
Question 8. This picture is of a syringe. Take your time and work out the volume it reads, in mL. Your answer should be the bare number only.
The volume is 6
